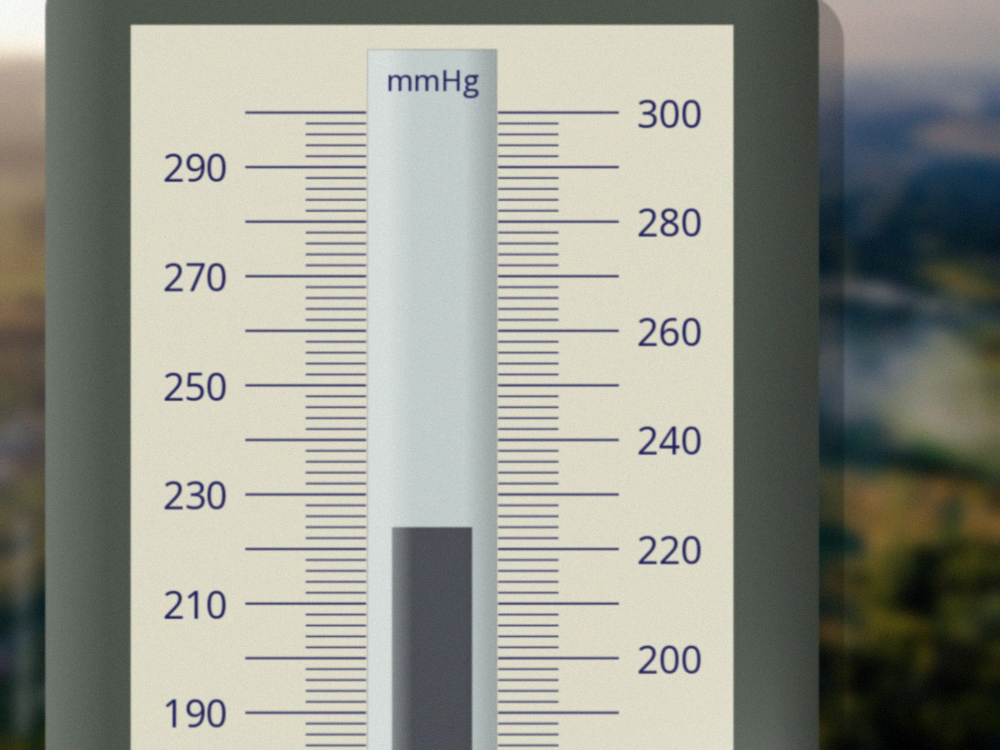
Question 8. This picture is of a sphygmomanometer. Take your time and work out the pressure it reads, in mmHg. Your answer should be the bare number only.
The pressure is 224
